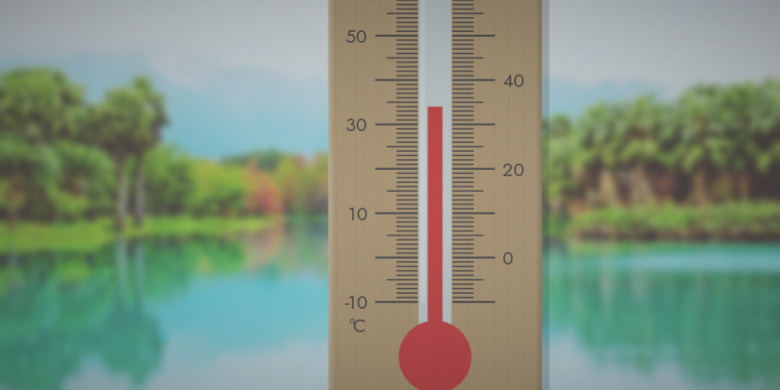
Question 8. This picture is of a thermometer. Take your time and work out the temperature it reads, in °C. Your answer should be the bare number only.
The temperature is 34
